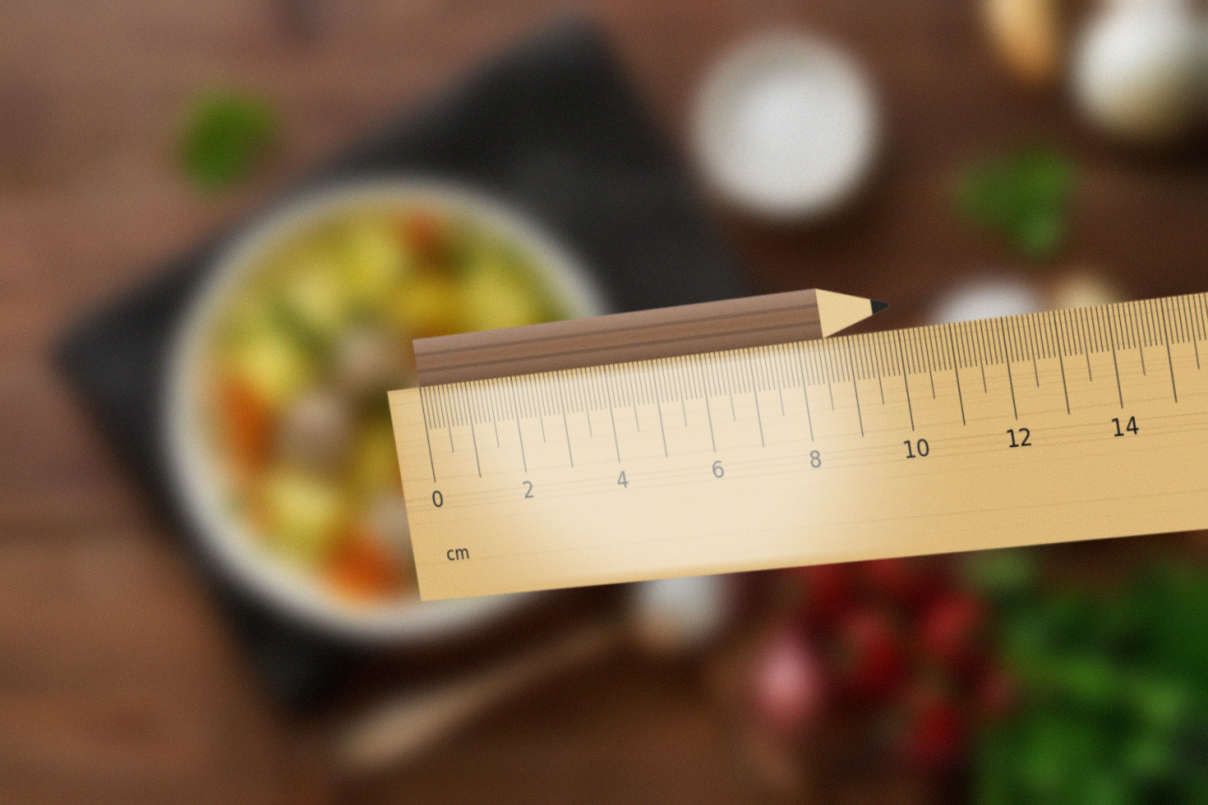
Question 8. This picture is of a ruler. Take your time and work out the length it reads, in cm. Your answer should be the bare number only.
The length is 9.9
